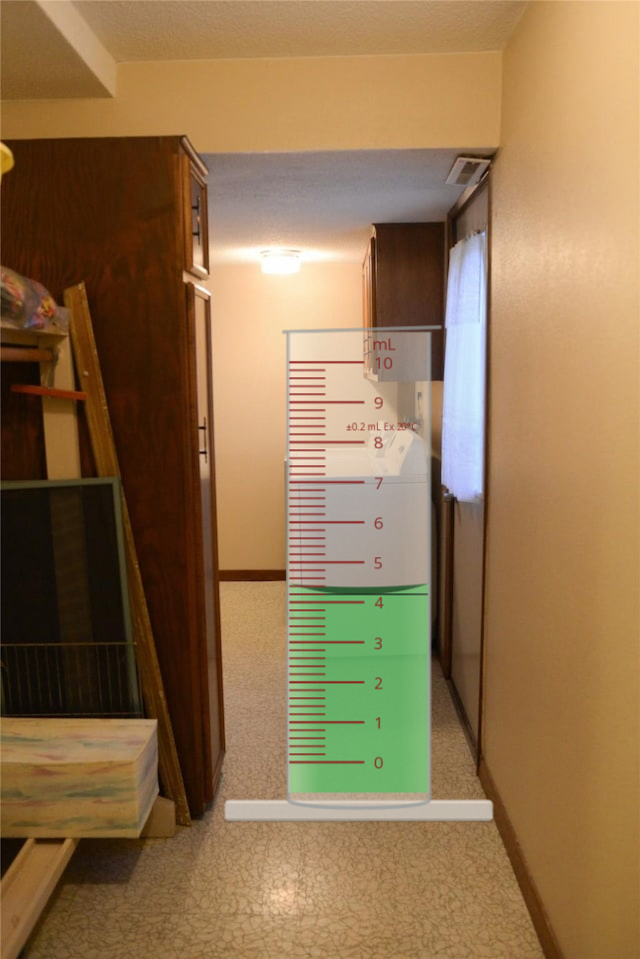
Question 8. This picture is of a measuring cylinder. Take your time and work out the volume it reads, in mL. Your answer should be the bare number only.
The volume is 4.2
